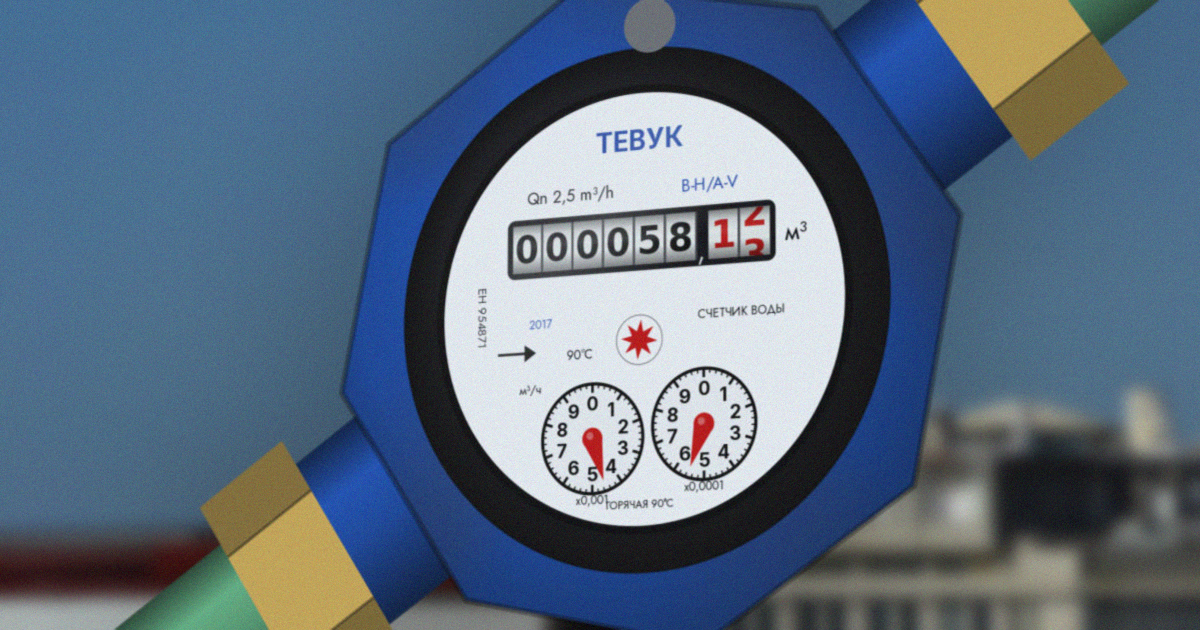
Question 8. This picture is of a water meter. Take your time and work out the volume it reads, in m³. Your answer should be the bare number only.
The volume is 58.1245
